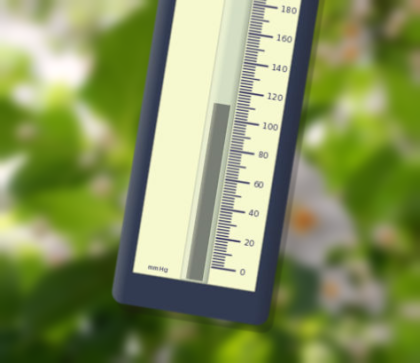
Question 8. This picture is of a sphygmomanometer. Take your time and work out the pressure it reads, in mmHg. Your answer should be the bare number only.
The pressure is 110
